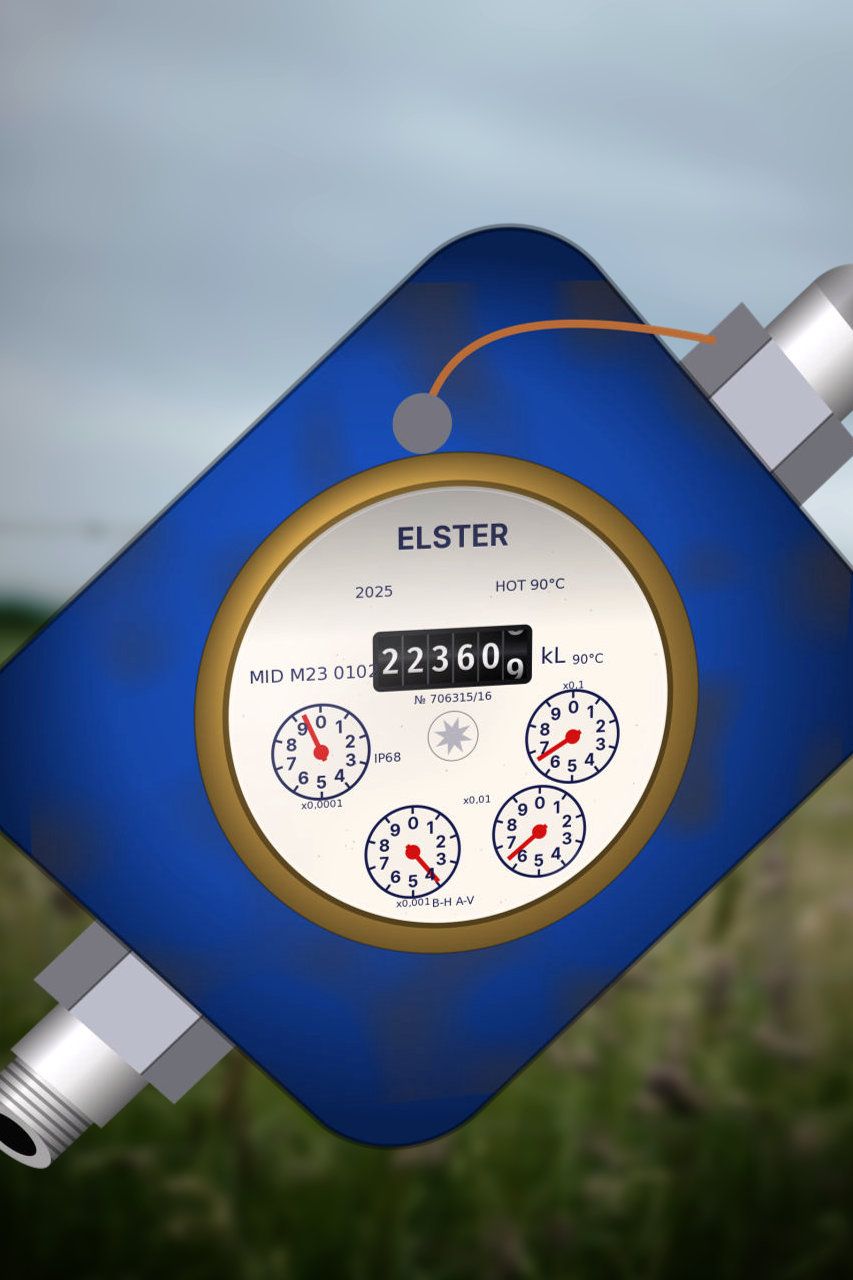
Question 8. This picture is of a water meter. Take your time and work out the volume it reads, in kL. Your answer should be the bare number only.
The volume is 223608.6639
